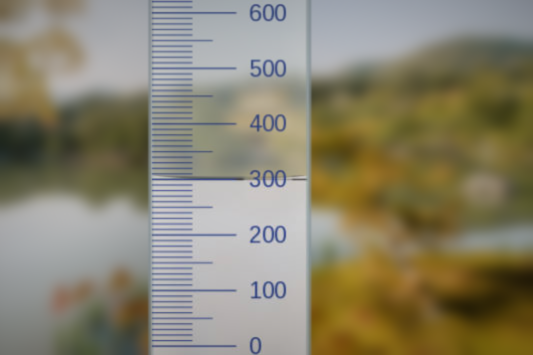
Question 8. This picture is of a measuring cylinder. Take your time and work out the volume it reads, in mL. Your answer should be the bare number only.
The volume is 300
